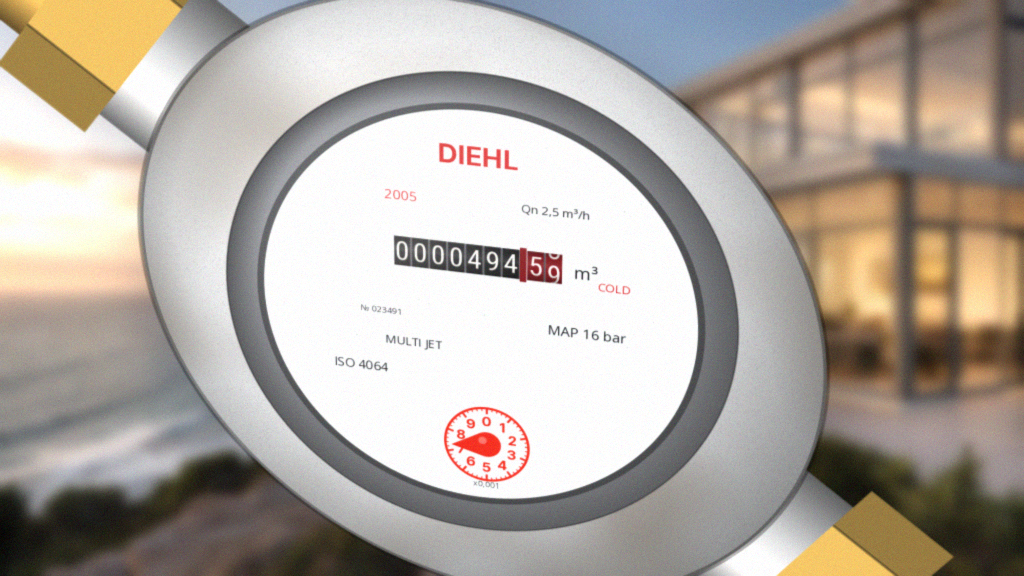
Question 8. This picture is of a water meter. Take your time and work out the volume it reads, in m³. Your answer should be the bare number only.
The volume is 494.587
